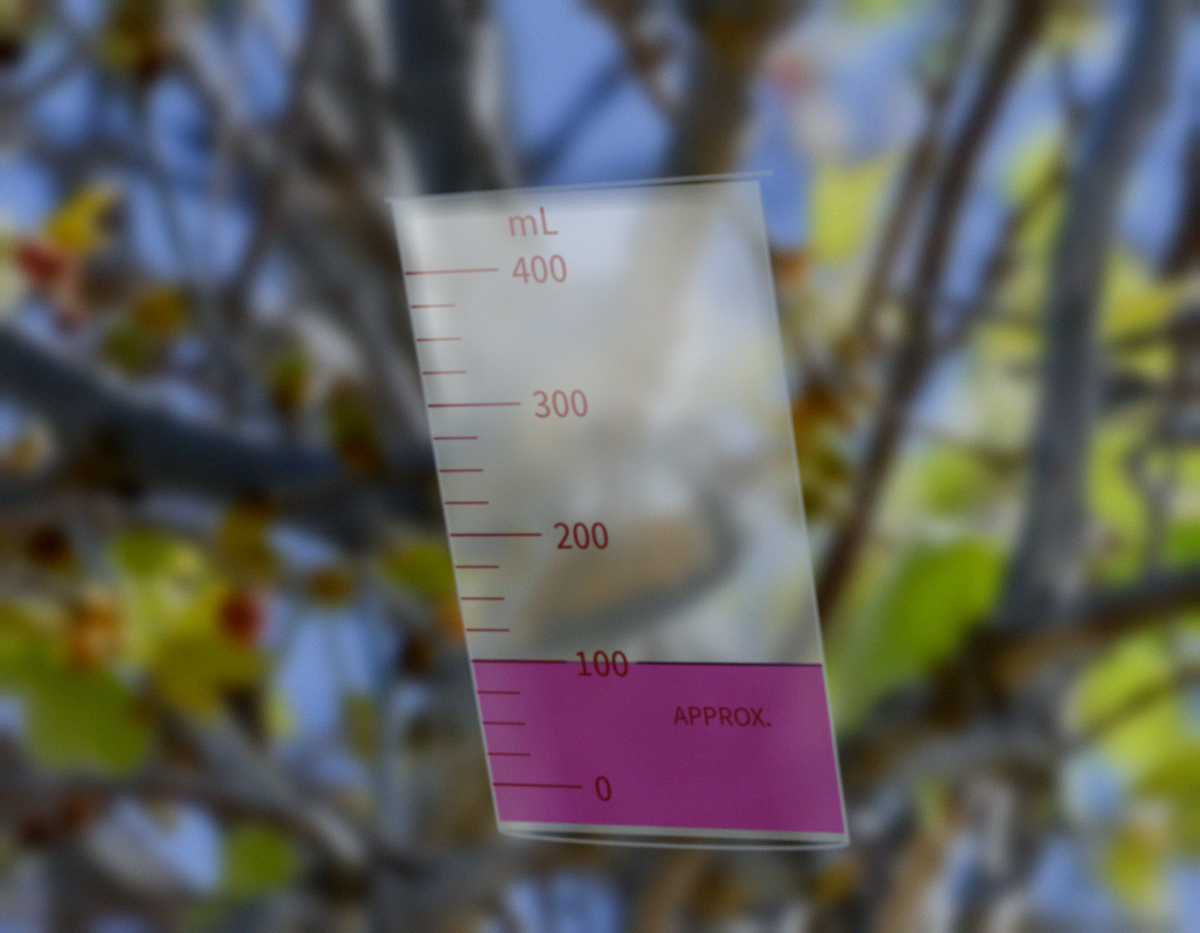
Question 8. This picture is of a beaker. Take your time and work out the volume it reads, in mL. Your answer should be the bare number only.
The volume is 100
